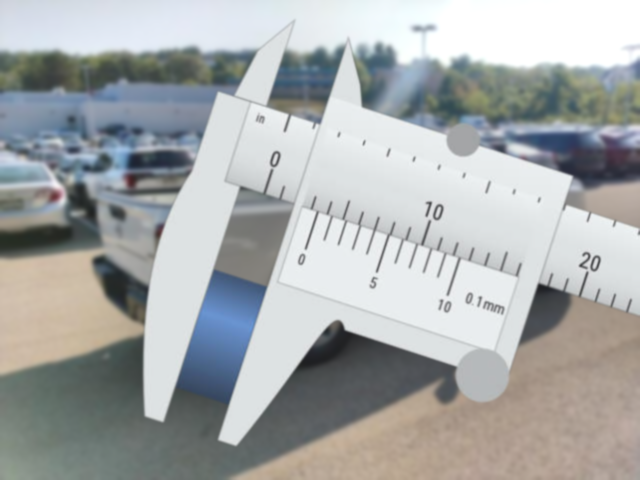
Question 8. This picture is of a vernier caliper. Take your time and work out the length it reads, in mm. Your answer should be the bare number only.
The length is 3.4
